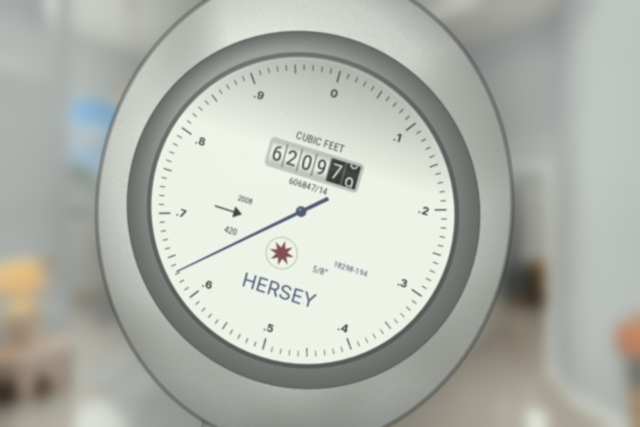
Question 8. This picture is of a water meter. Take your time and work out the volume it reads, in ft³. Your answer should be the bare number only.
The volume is 620978.63
